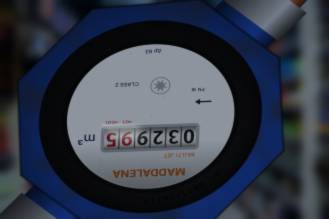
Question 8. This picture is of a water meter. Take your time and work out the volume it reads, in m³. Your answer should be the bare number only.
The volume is 329.95
